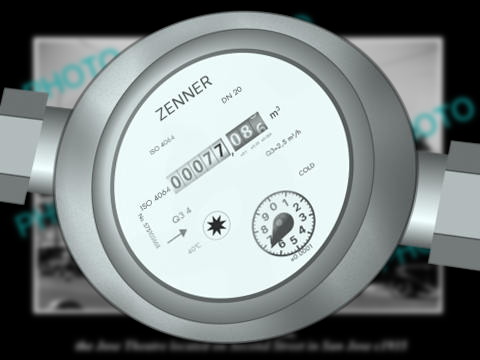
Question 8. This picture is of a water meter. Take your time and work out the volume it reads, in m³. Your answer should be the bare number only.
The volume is 77.0856
